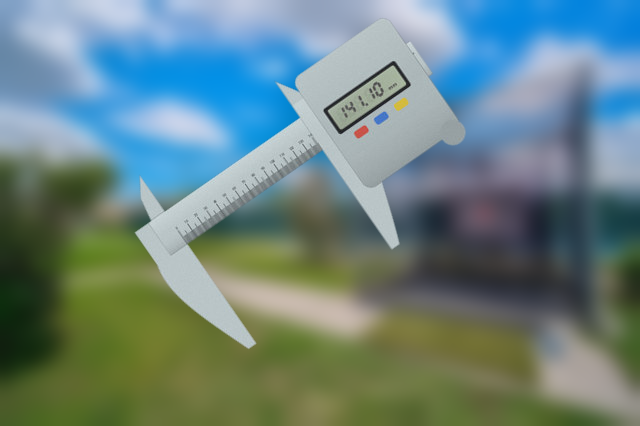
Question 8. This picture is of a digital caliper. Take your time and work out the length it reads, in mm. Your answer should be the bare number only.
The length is 141.10
